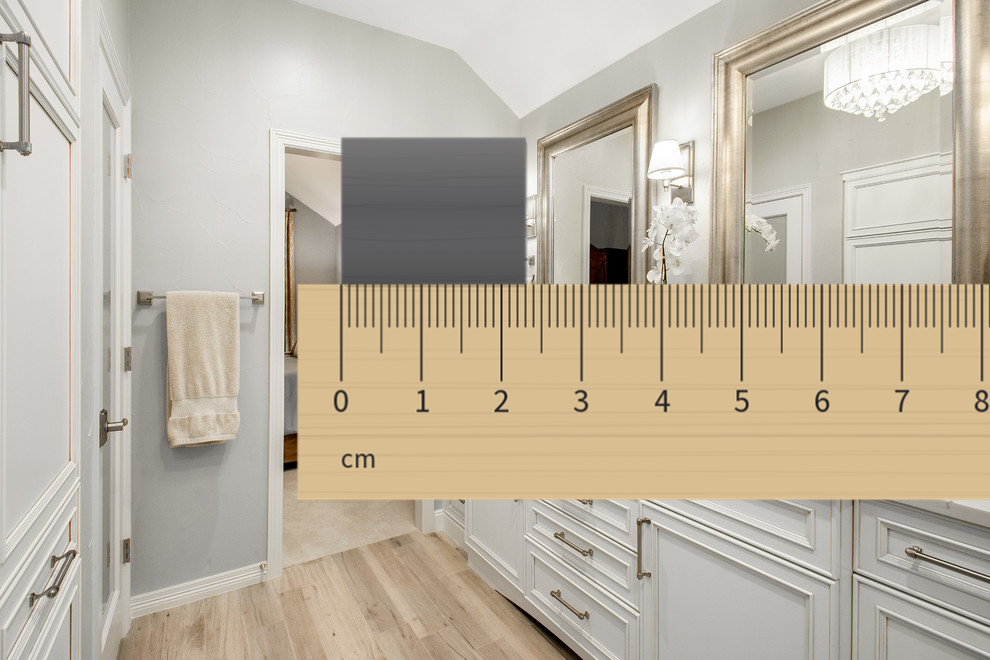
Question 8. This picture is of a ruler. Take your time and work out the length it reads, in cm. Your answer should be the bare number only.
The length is 2.3
